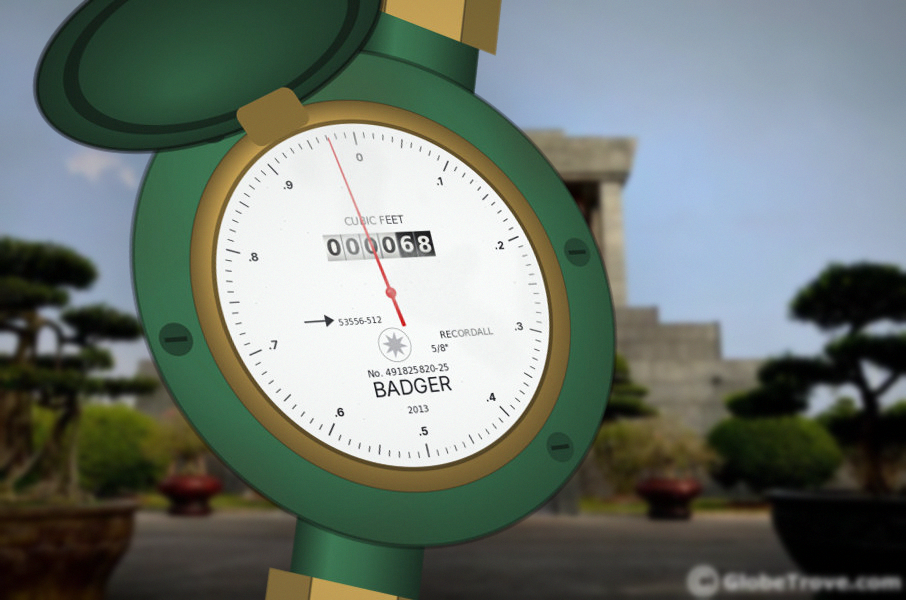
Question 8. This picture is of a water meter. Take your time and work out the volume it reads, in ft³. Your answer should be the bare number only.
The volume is 67.97
